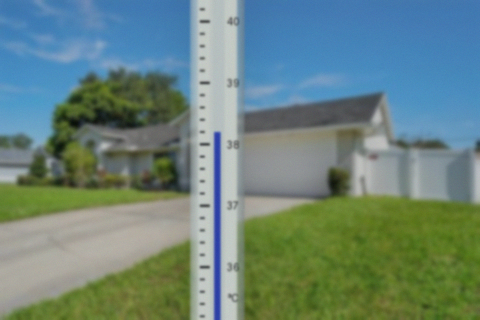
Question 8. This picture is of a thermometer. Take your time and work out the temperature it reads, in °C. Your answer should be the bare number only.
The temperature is 38.2
